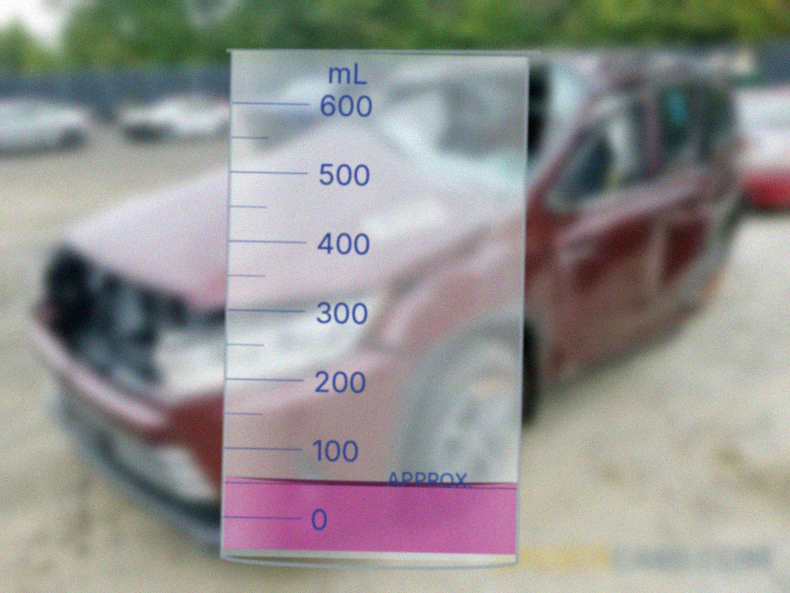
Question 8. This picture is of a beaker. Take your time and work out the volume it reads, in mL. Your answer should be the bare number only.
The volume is 50
